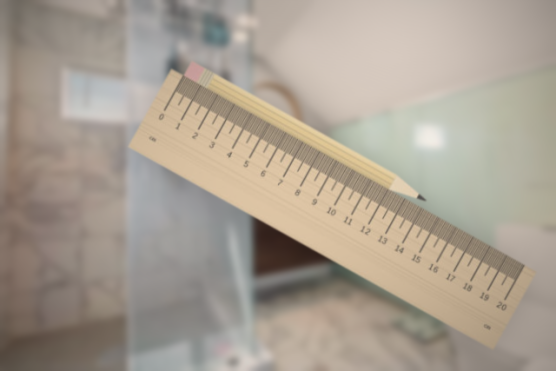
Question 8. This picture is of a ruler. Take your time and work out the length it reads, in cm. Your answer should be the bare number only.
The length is 14
